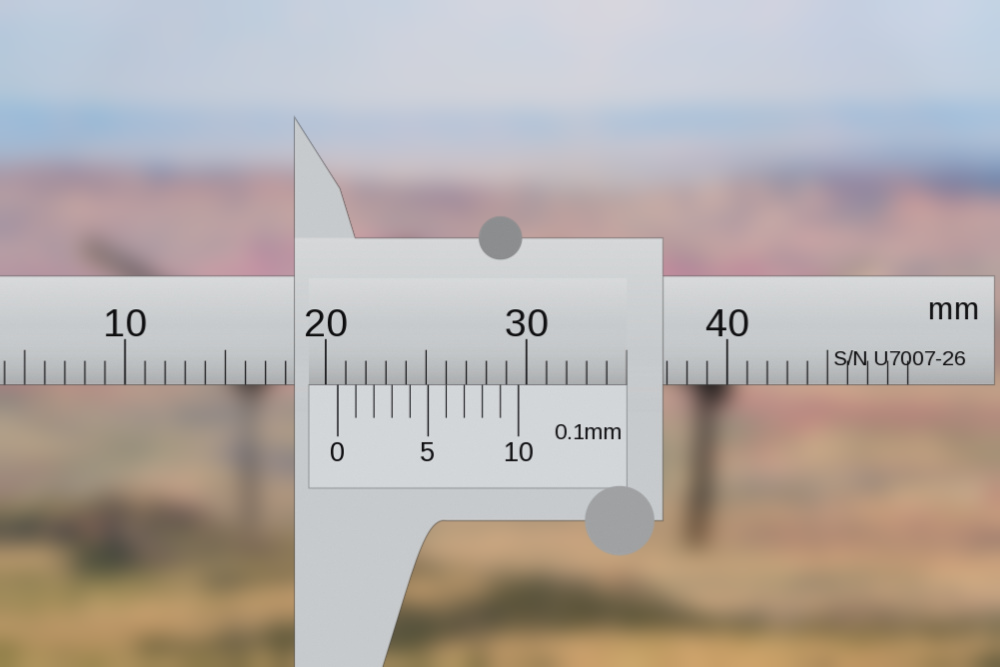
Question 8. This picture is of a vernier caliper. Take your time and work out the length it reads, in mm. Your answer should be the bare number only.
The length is 20.6
